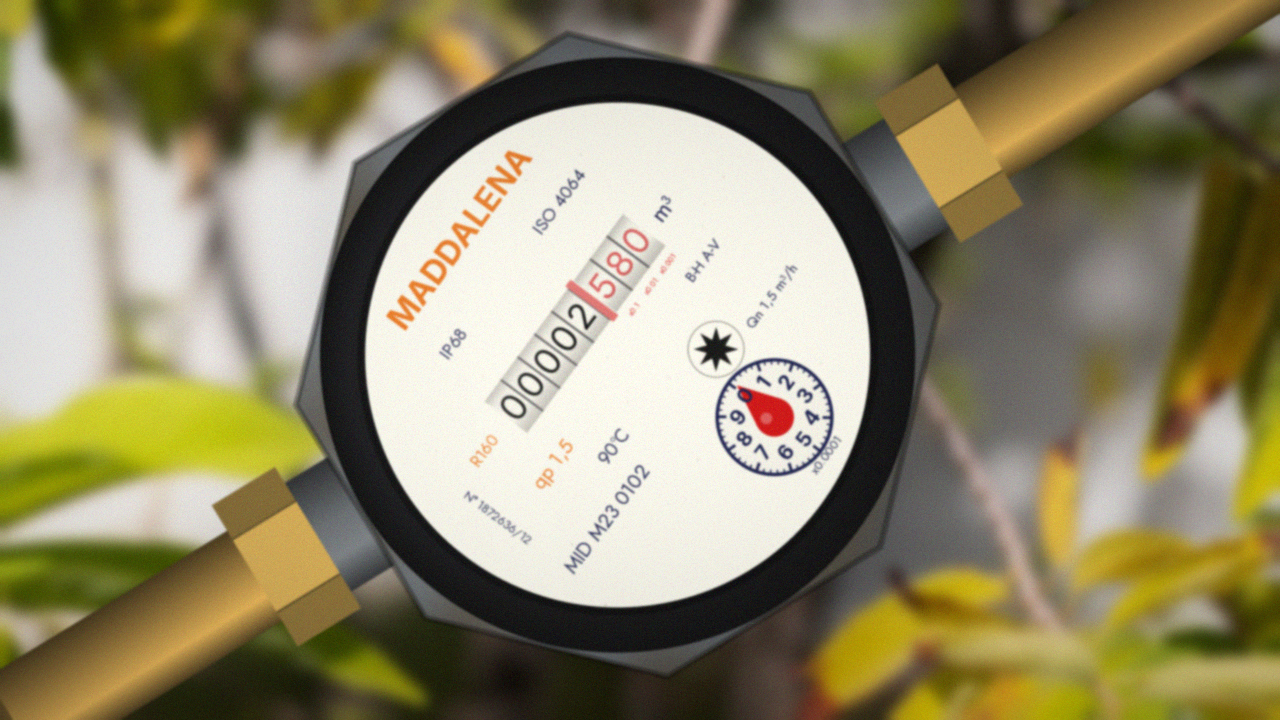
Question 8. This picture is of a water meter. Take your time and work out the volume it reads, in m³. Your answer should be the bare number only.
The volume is 2.5800
